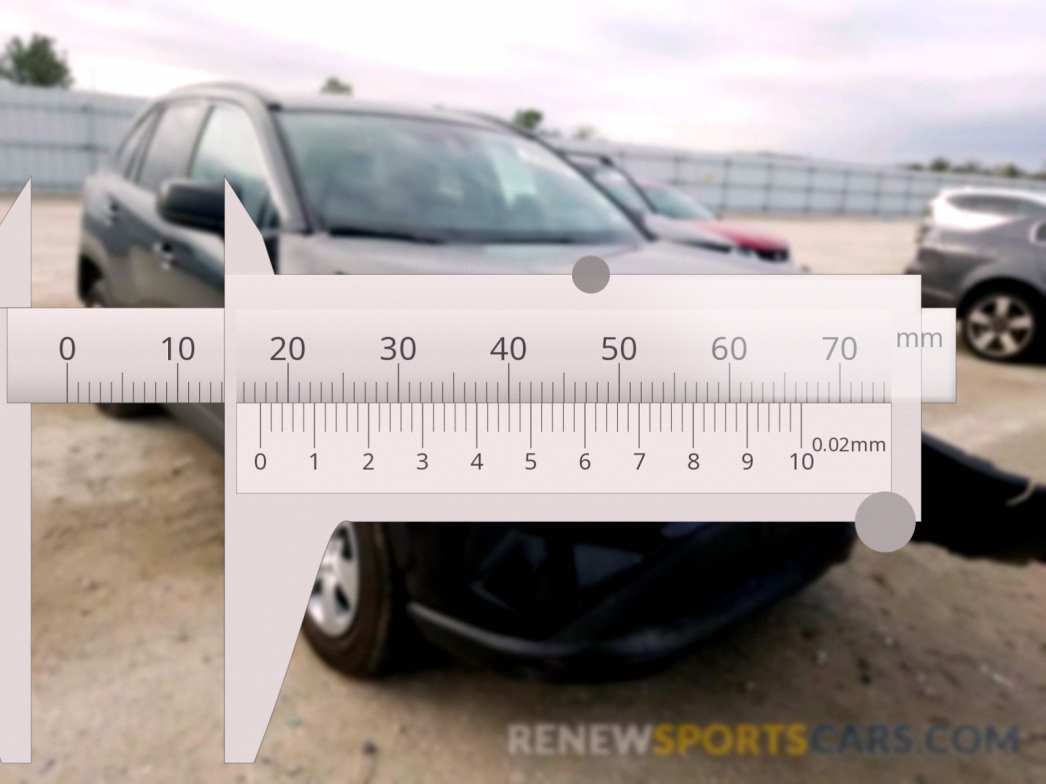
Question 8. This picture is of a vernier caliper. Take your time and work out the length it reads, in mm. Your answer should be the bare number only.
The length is 17.5
